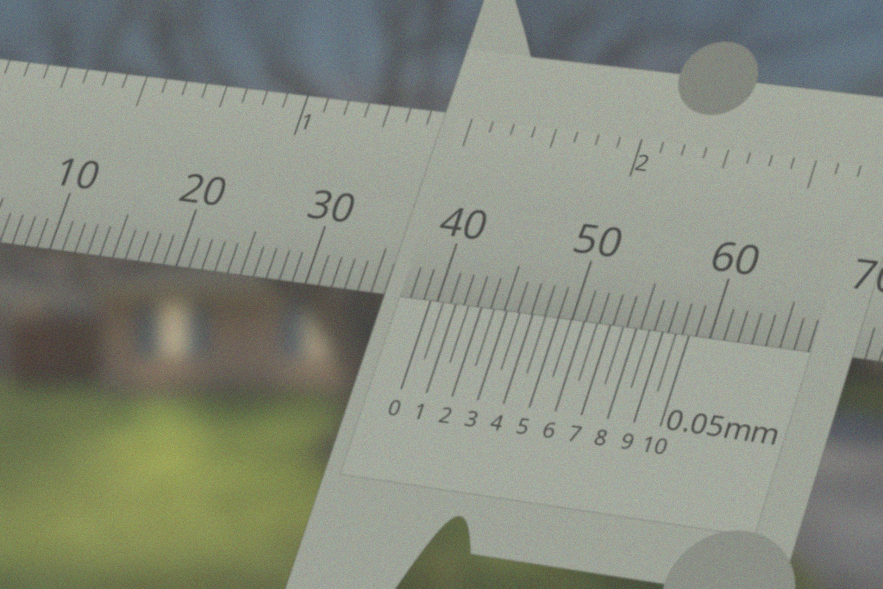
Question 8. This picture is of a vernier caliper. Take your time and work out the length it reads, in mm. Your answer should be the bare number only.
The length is 39.5
